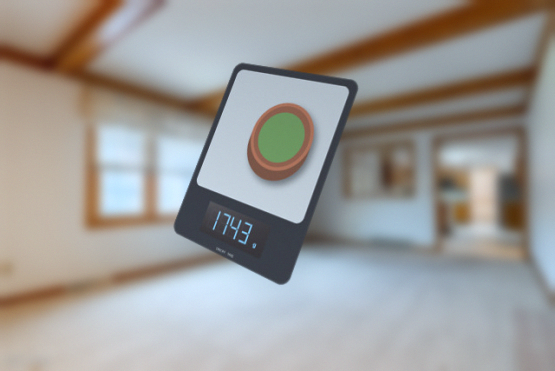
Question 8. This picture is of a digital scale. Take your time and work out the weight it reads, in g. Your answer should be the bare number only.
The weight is 1743
